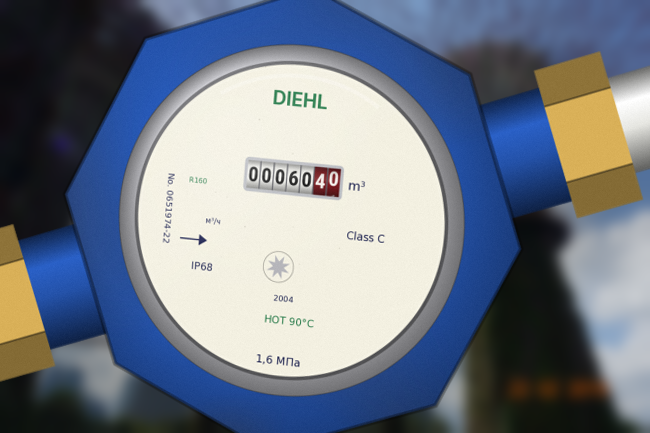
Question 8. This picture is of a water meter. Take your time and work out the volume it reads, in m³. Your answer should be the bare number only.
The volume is 60.40
